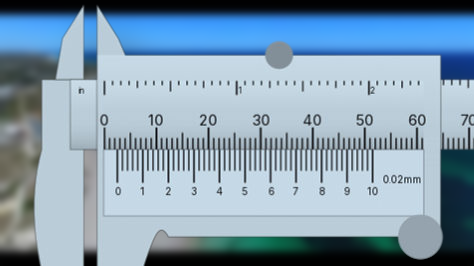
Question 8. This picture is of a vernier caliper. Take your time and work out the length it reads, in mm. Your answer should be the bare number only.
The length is 2.5
